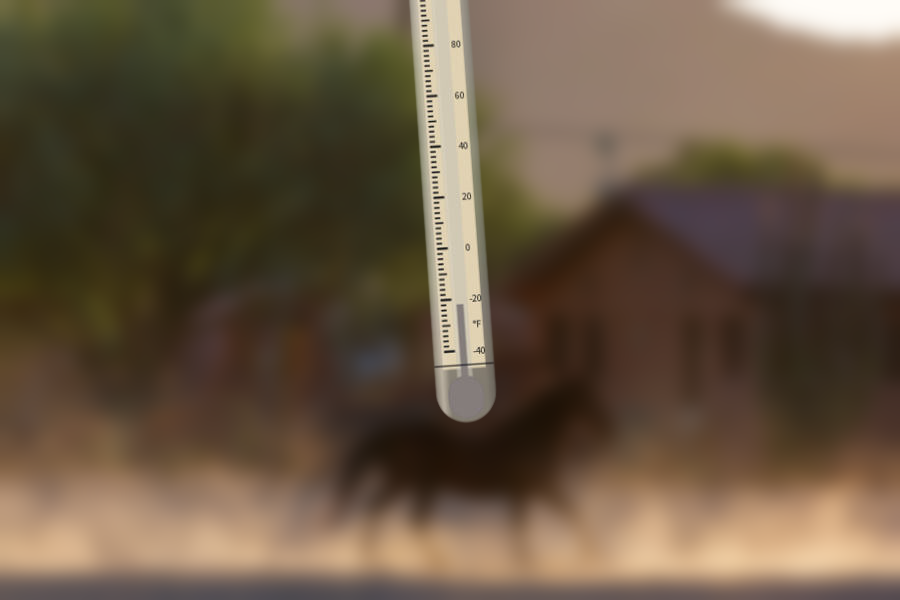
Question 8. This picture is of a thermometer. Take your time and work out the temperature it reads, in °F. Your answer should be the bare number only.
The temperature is -22
